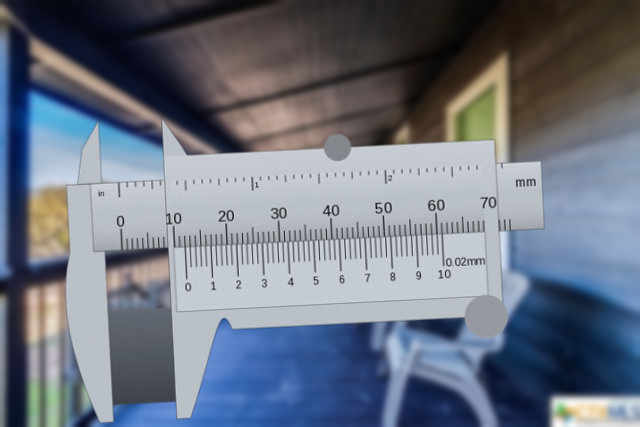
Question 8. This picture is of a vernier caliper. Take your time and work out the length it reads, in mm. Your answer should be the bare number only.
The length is 12.0
